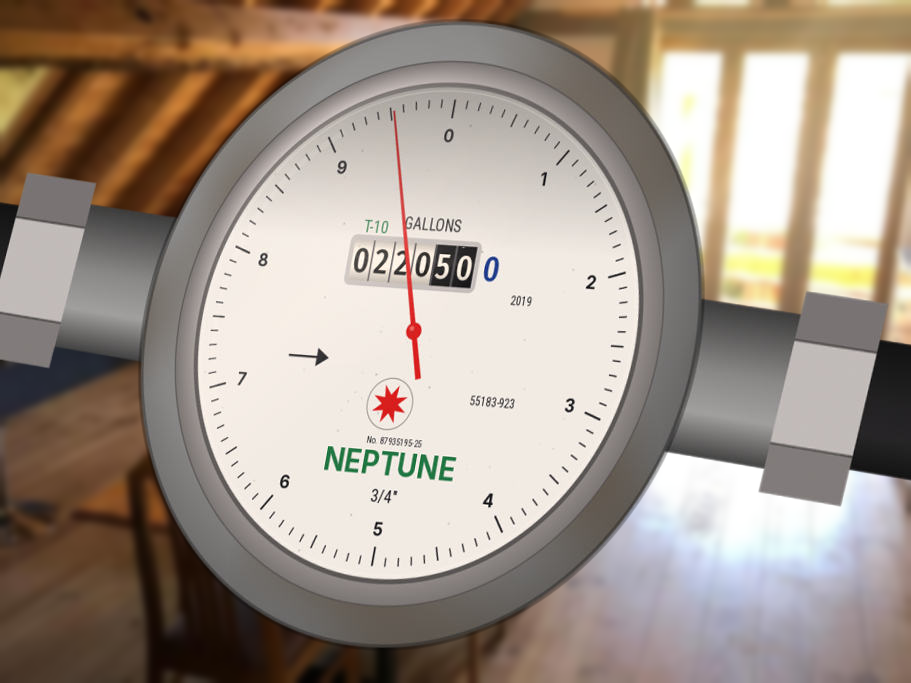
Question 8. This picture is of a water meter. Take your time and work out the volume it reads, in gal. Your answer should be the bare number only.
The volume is 220499.5
